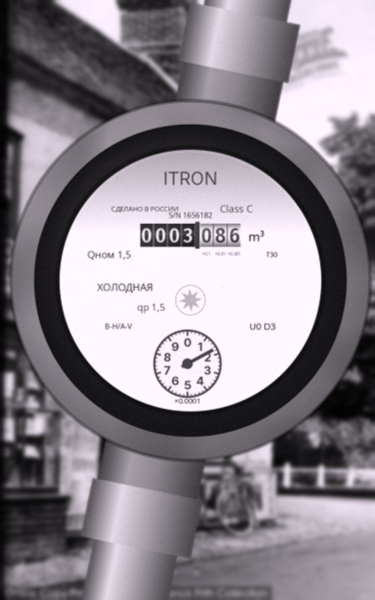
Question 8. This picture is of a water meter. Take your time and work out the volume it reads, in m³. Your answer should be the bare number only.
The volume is 3.0861
